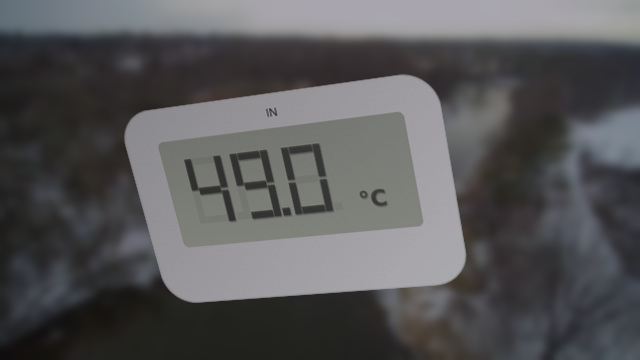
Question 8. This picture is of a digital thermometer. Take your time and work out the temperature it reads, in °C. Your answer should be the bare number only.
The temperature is 49.0
